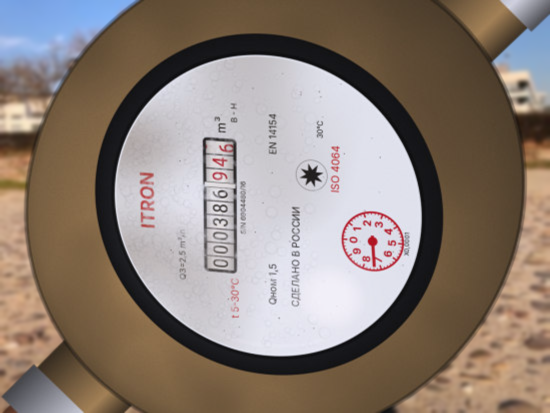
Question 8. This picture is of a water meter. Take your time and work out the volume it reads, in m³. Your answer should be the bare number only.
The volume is 386.9457
